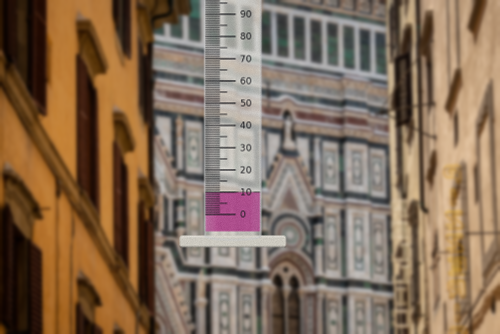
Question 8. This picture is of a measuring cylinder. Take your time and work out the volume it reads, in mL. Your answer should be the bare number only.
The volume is 10
